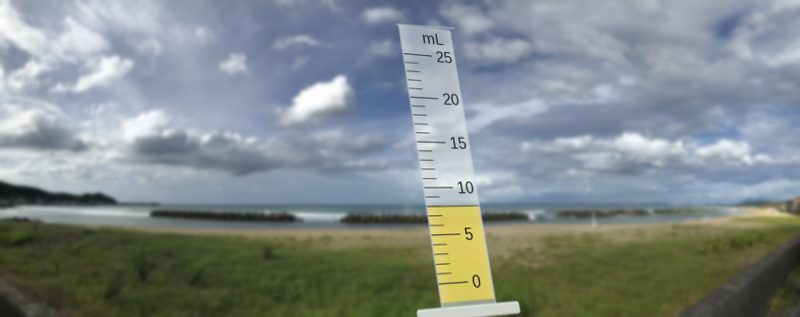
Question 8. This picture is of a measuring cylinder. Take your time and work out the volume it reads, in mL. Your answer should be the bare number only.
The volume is 8
